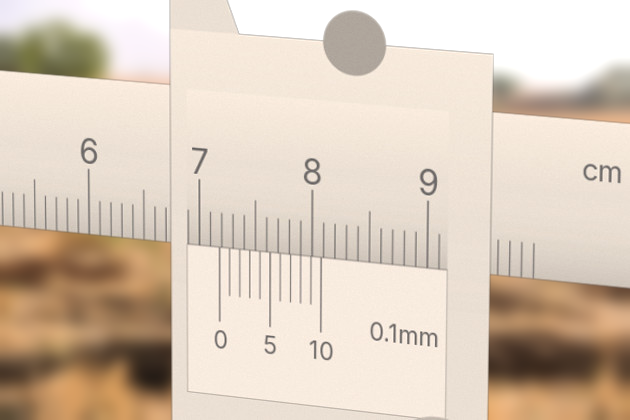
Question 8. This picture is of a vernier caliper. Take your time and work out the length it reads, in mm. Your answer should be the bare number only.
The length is 71.8
